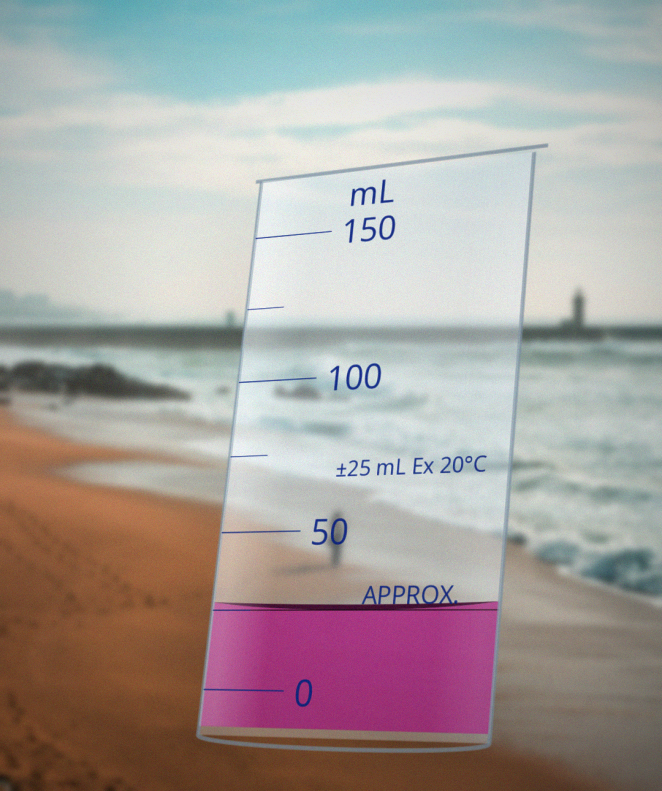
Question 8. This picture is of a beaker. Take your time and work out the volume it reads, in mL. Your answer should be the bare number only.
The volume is 25
